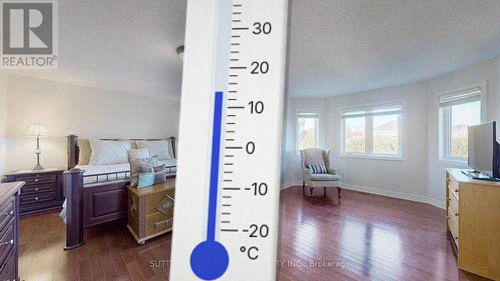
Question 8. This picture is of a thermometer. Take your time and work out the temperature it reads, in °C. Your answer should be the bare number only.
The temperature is 14
